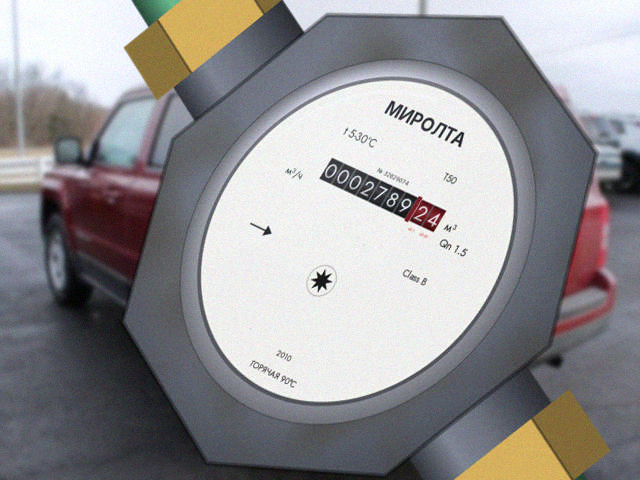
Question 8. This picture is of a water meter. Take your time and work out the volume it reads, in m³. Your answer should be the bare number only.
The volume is 2789.24
